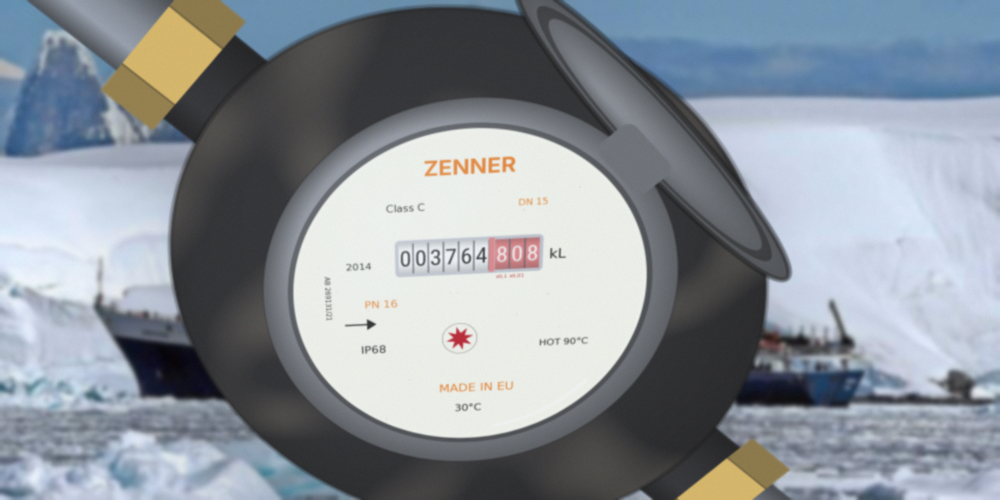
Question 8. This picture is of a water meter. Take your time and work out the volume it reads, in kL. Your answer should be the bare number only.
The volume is 3764.808
